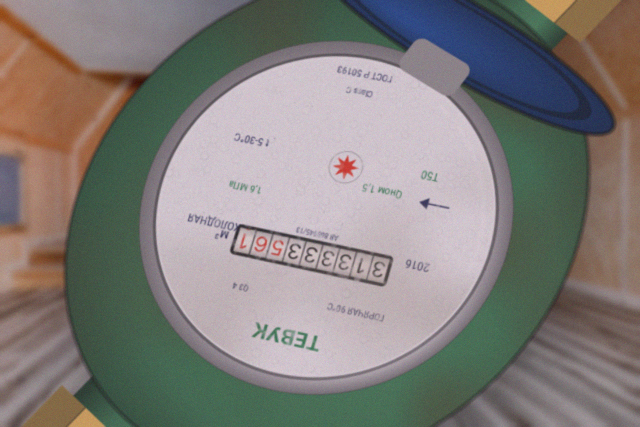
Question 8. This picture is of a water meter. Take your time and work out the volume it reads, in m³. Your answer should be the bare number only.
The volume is 313333.561
